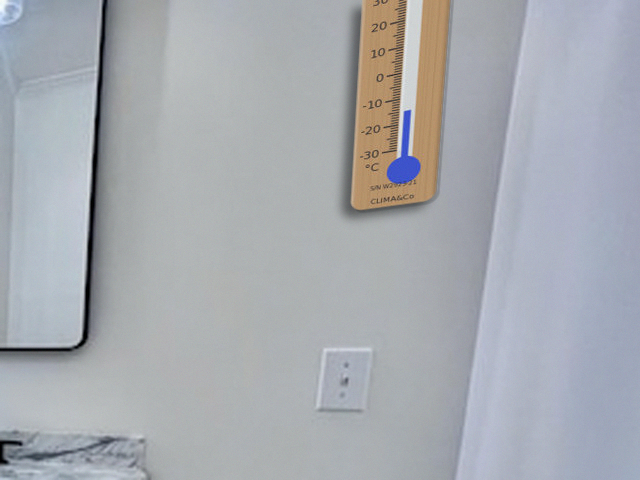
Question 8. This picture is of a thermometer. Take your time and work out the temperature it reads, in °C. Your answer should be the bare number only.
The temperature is -15
